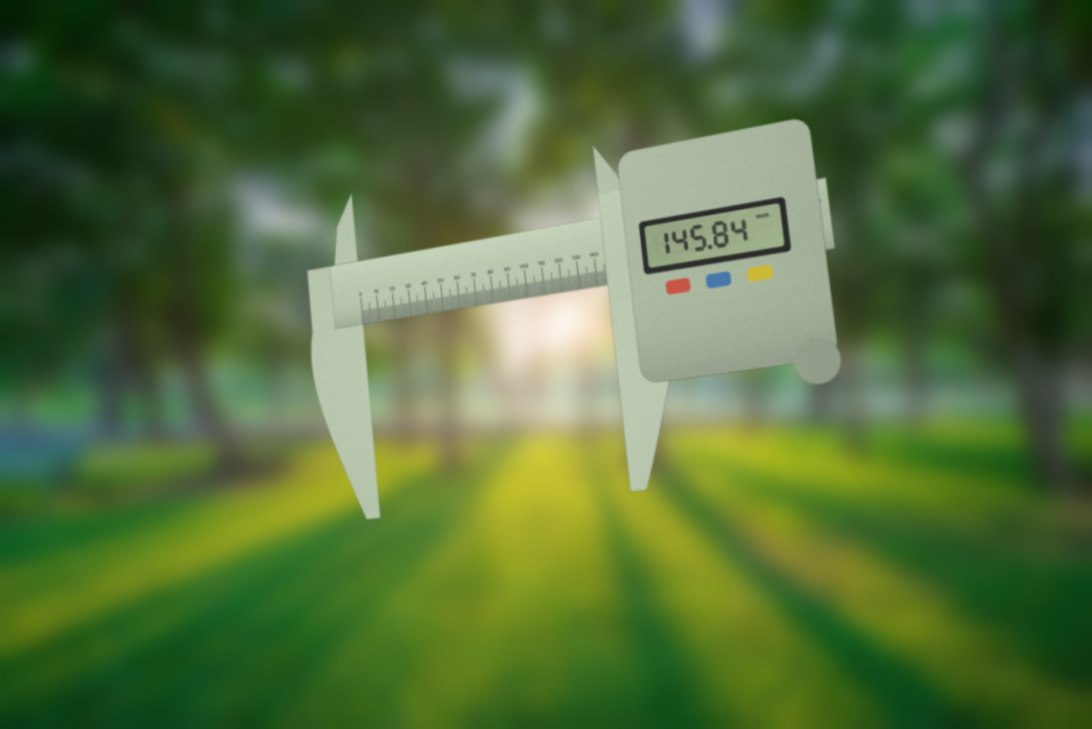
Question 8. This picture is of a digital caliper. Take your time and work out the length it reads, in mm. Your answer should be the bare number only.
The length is 145.84
